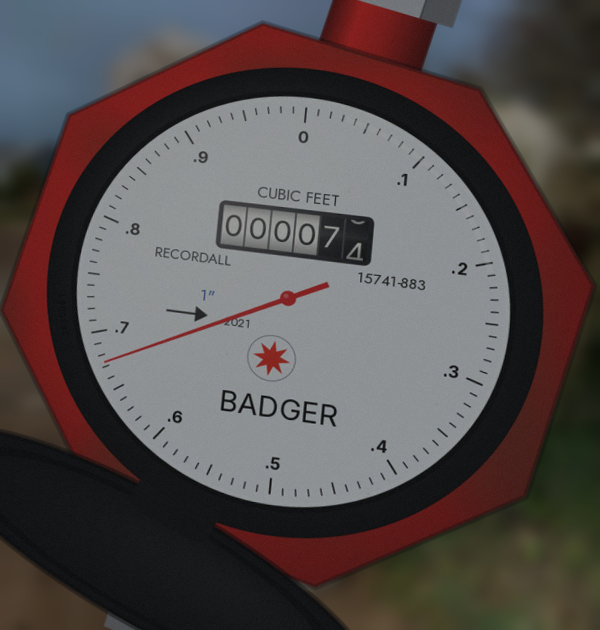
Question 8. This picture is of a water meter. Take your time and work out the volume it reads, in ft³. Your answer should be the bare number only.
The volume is 73.67
